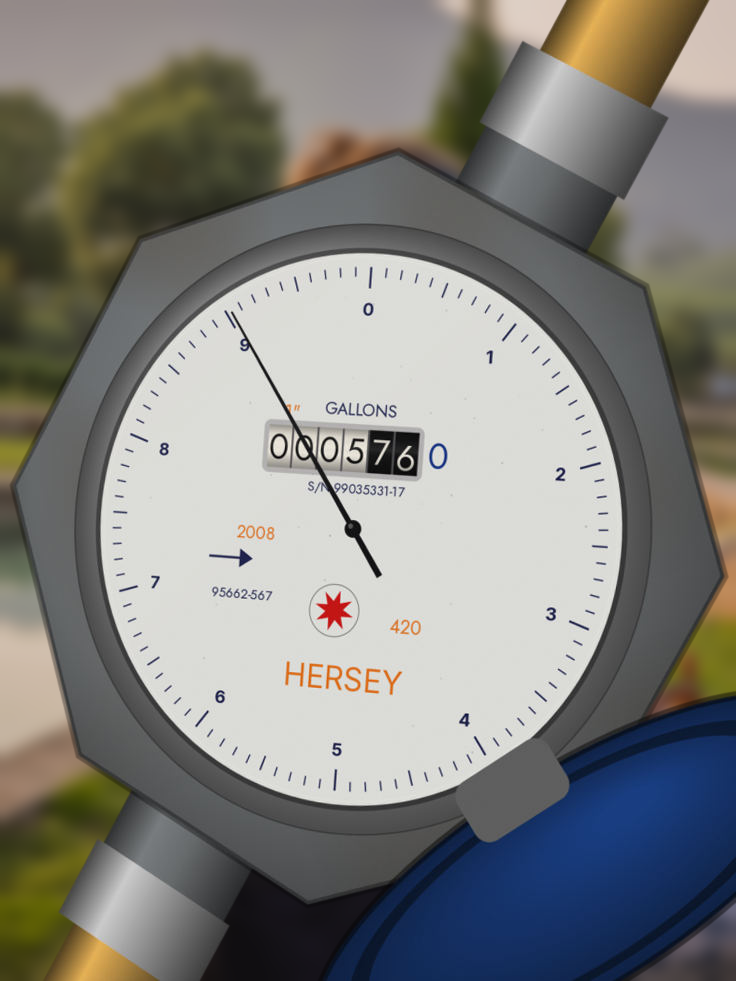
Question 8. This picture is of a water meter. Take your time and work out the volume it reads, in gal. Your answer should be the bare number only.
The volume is 5759.0
